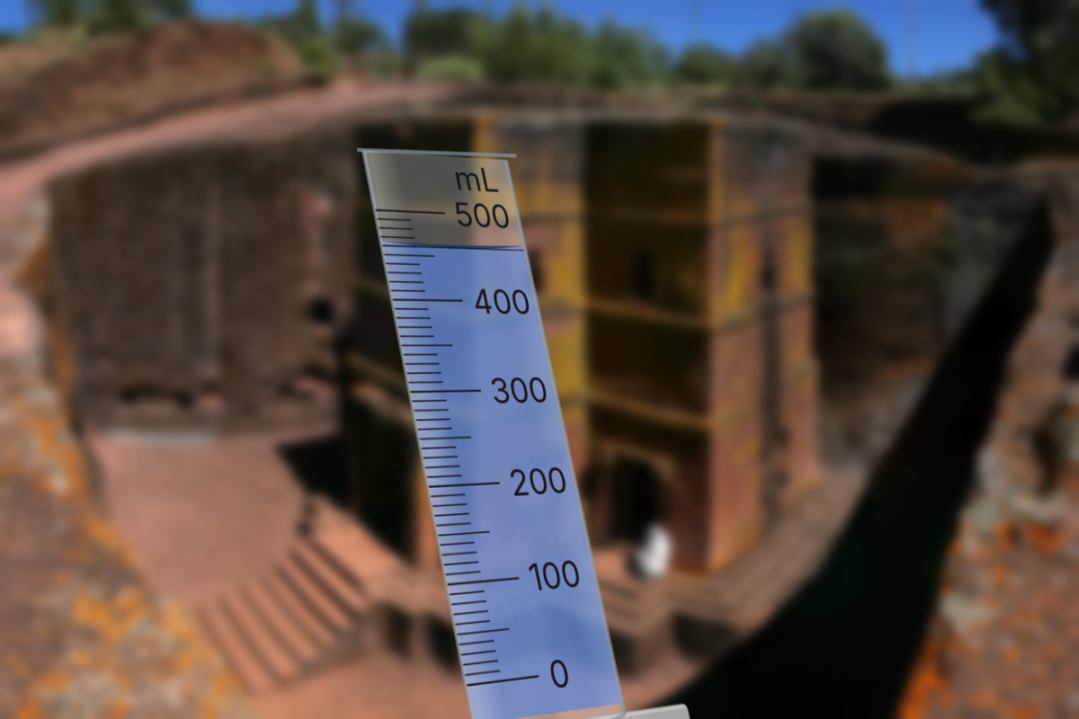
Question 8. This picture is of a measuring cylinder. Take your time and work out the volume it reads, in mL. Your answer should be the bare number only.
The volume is 460
